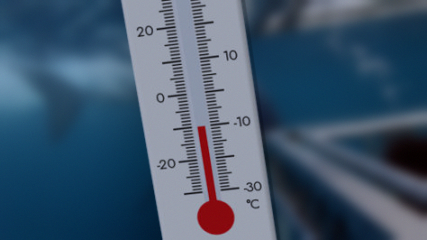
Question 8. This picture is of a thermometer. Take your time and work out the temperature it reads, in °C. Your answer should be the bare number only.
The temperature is -10
